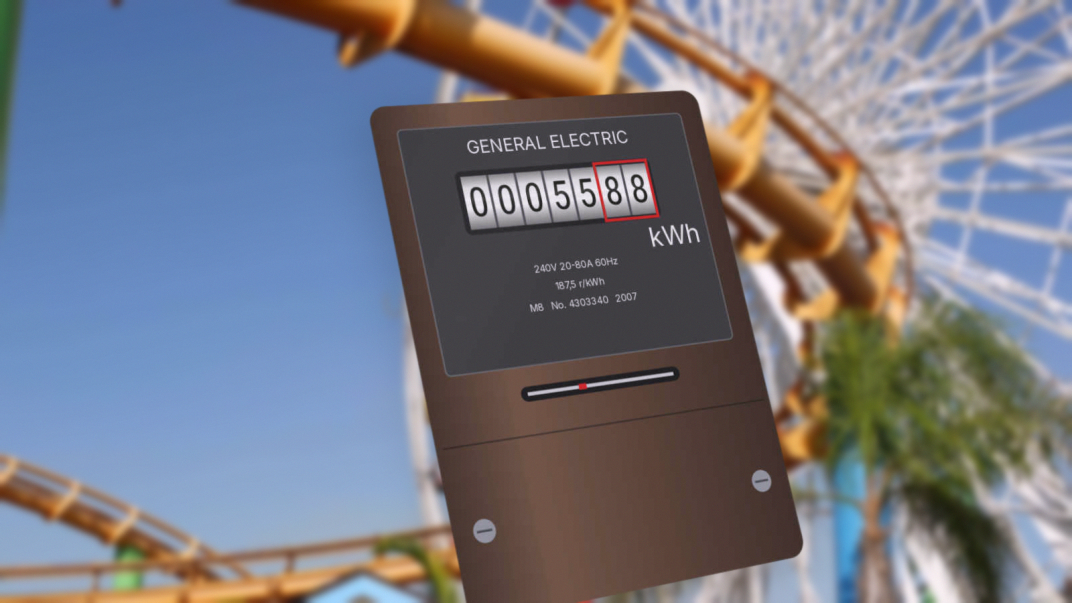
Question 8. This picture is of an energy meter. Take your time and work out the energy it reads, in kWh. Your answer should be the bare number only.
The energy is 55.88
